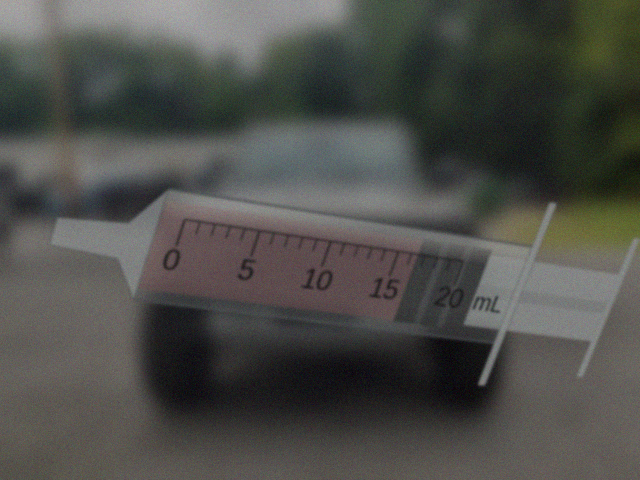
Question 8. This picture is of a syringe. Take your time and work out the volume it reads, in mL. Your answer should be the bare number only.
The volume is 16.5
